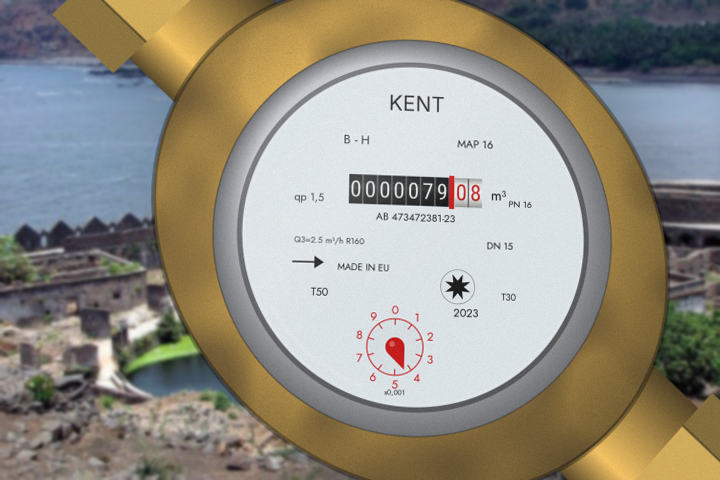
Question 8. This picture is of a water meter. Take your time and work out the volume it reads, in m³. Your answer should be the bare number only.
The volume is 79.084
